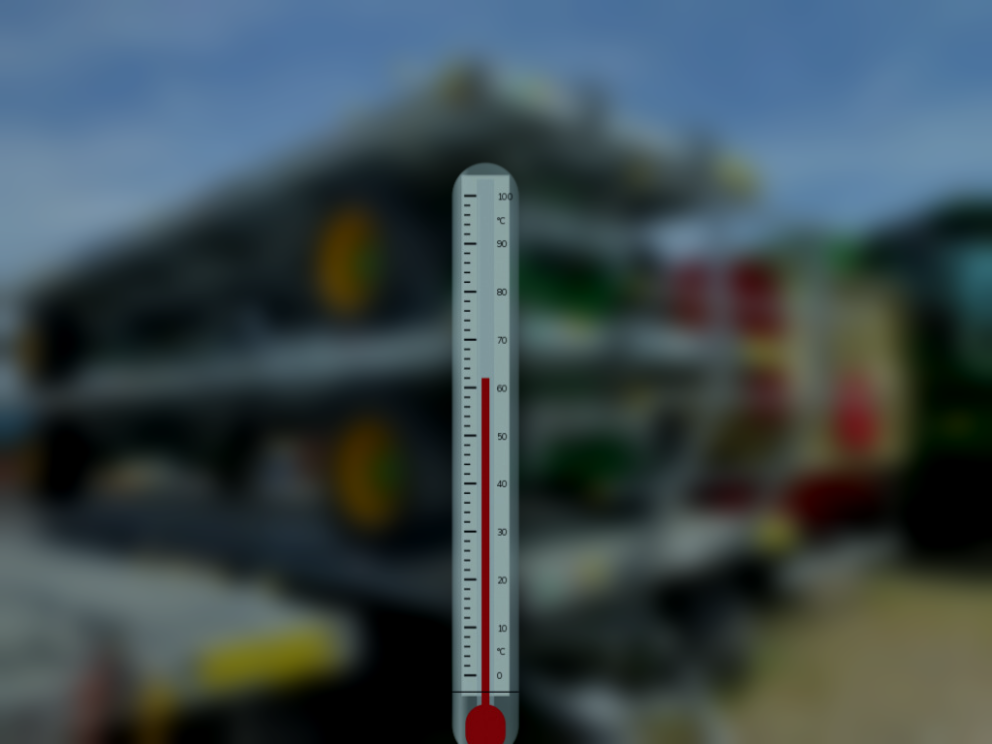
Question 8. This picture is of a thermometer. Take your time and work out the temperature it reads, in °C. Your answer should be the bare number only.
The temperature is 62
